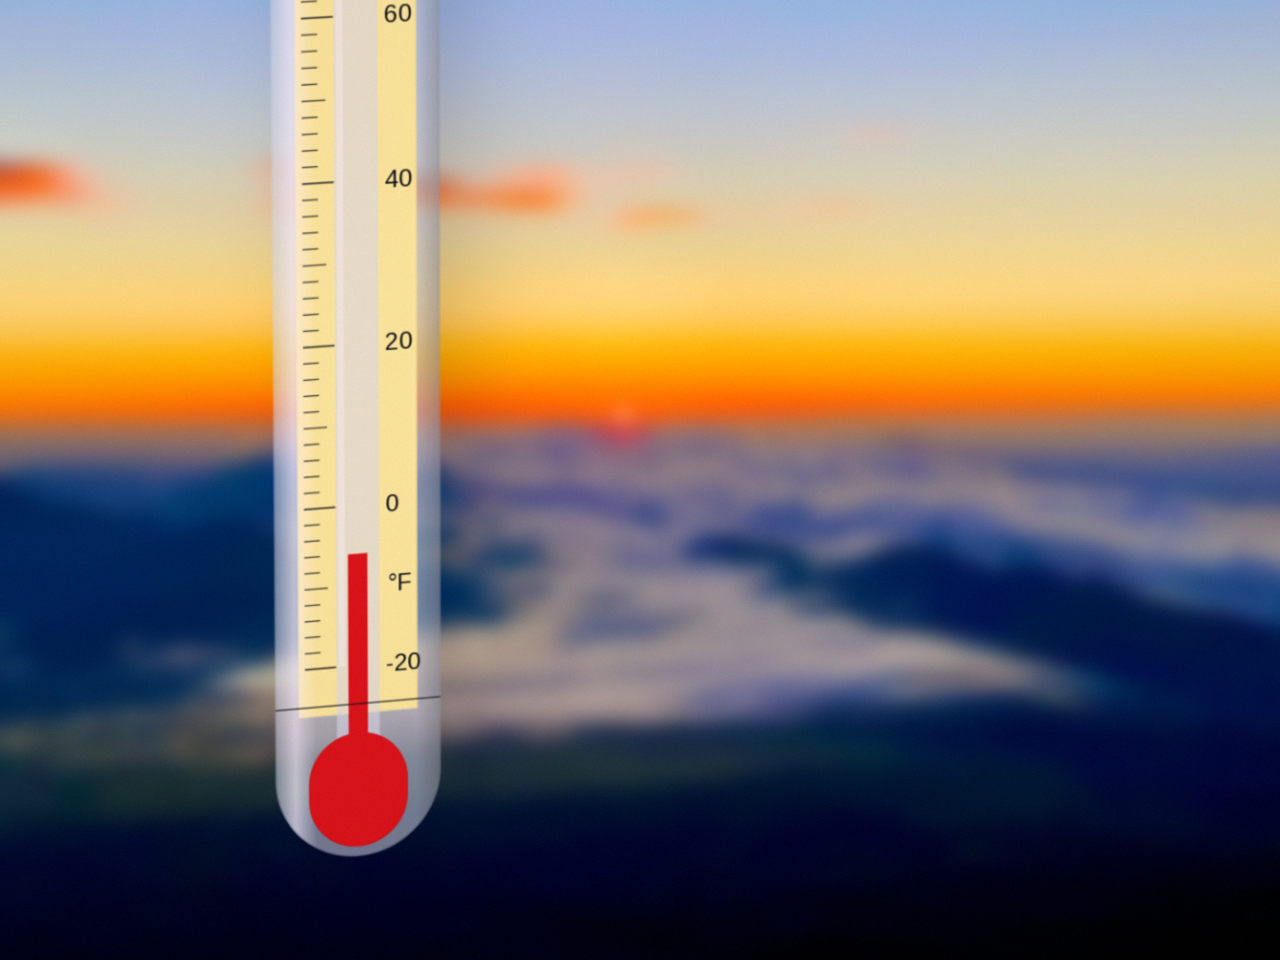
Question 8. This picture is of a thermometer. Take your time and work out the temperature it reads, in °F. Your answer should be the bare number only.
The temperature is -6
